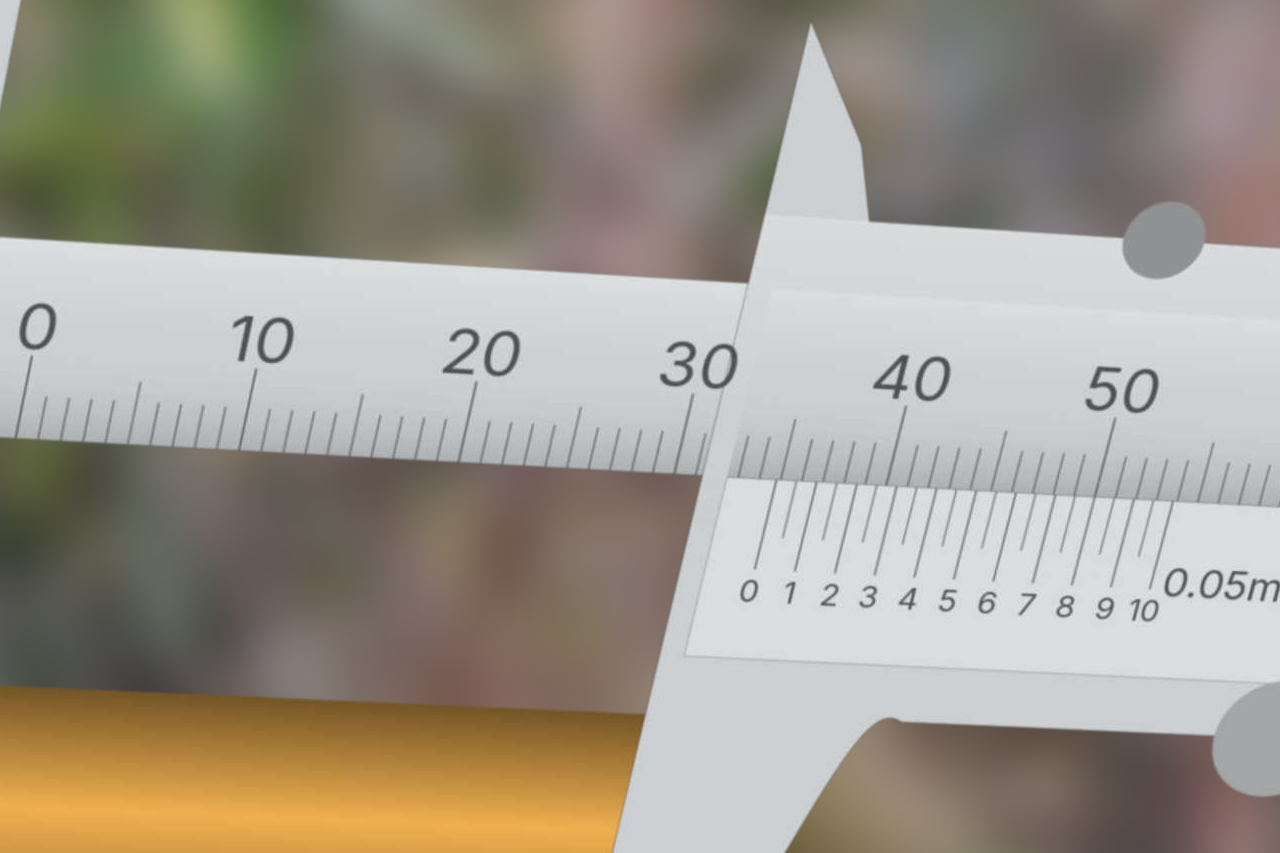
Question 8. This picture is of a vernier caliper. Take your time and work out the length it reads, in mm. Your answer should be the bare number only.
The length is 34.8
